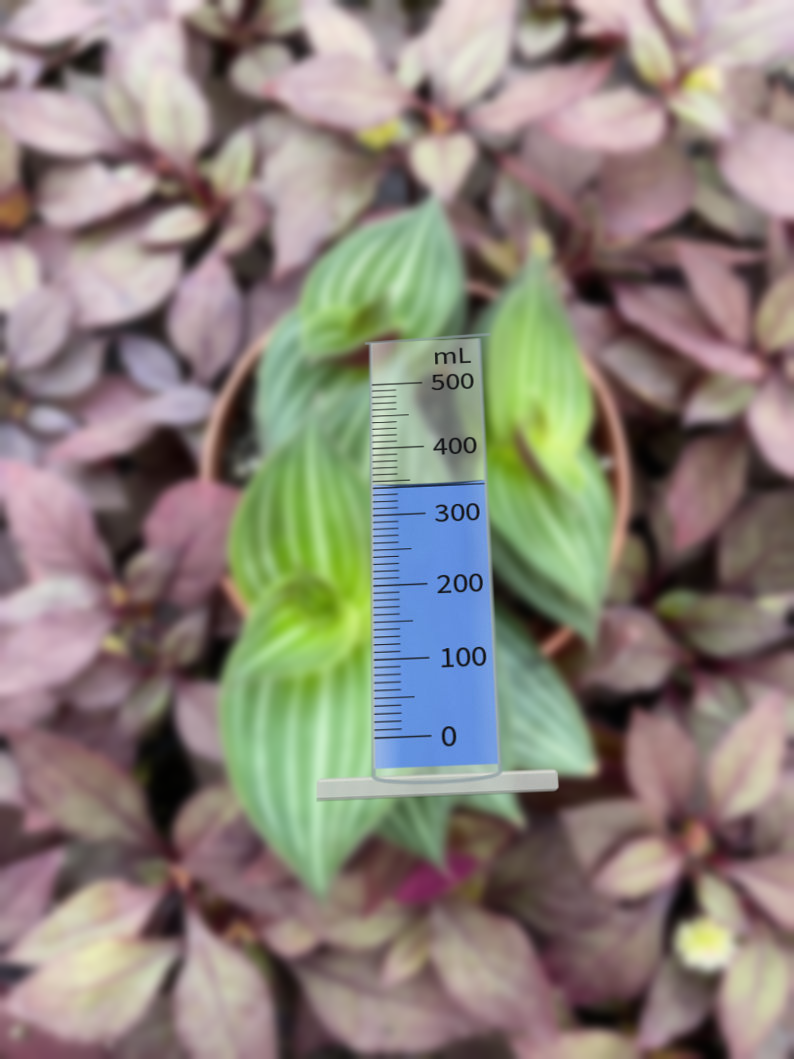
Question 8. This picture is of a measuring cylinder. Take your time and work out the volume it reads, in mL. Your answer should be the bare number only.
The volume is 340
